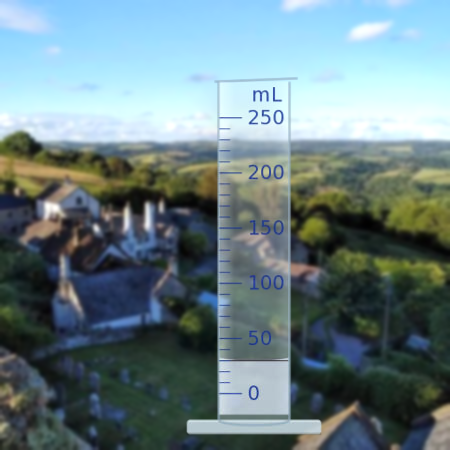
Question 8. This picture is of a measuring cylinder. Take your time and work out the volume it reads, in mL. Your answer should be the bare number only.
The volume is 30
